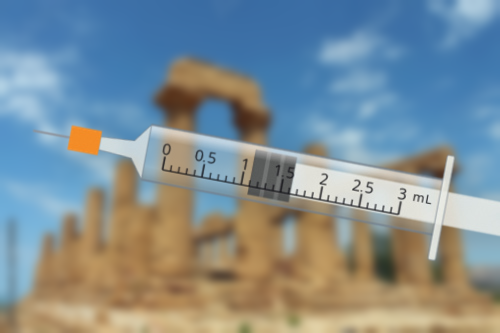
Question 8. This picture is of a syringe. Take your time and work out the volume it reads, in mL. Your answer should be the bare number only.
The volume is 1.1
